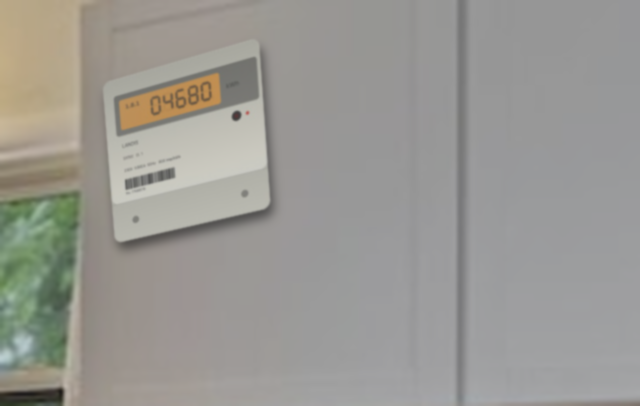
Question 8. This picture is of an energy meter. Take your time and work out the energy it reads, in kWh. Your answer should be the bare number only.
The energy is 4680
